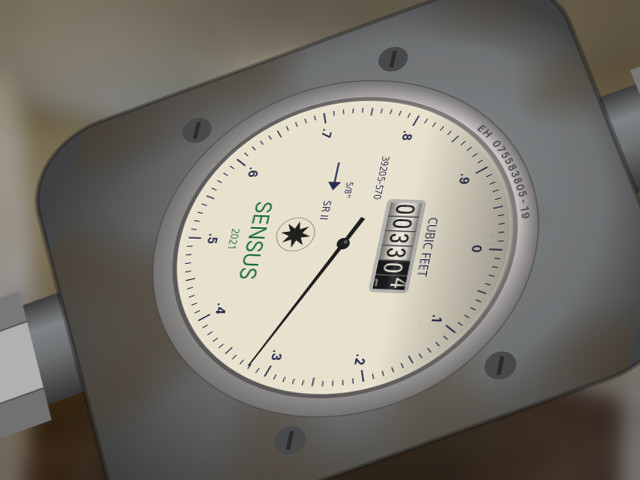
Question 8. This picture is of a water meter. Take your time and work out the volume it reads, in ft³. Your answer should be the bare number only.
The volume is 3304.32
